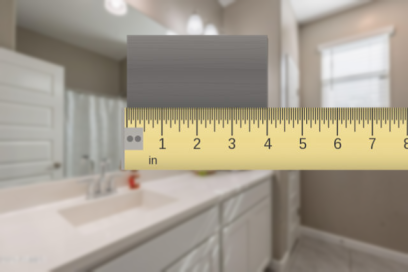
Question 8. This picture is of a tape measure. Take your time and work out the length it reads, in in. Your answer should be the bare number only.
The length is 4
